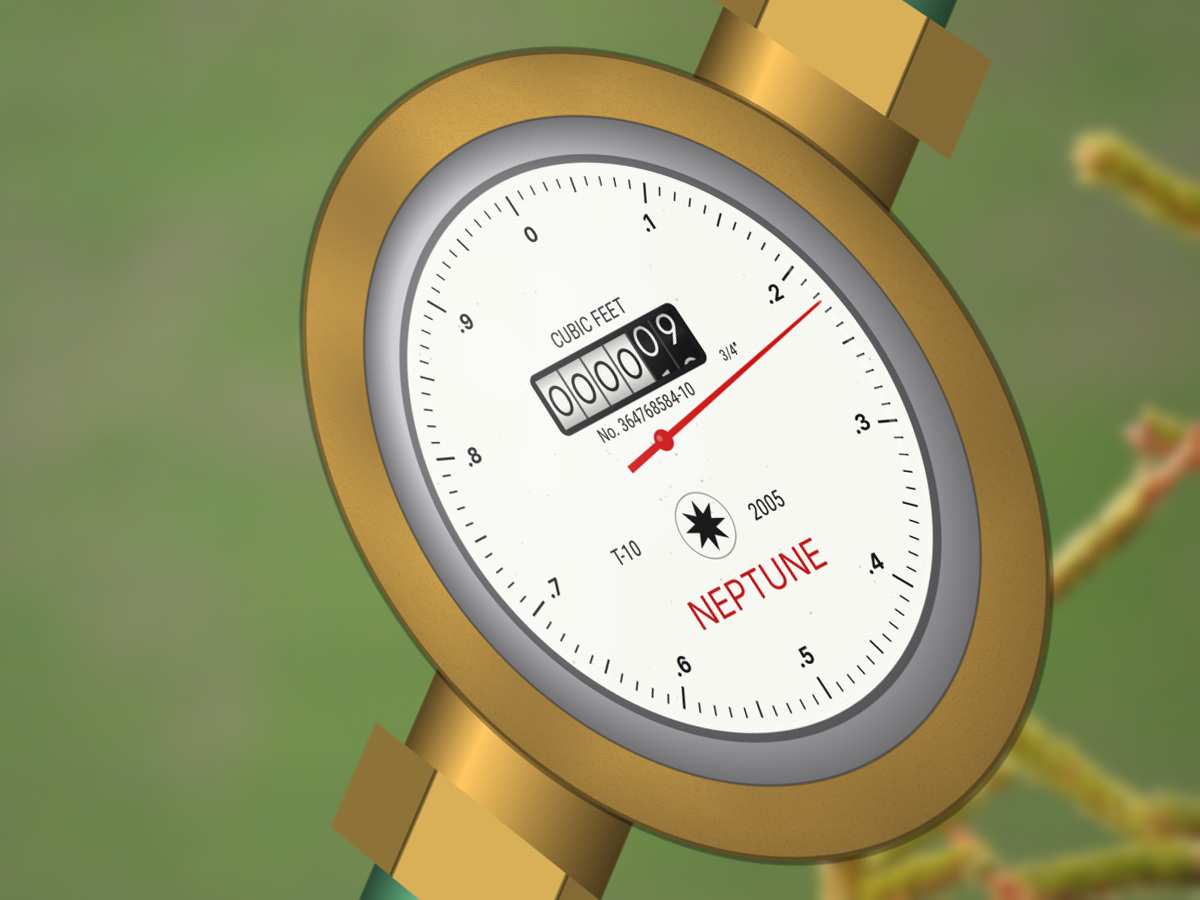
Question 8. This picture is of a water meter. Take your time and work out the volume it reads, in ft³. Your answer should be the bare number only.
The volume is 9.22
